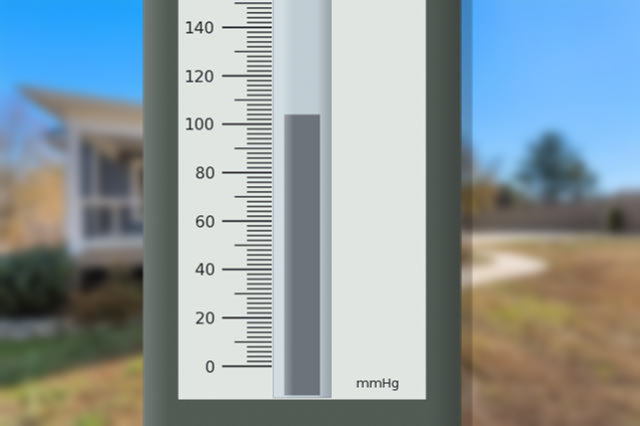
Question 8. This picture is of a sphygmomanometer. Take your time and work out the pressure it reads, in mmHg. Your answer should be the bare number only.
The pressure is 104
